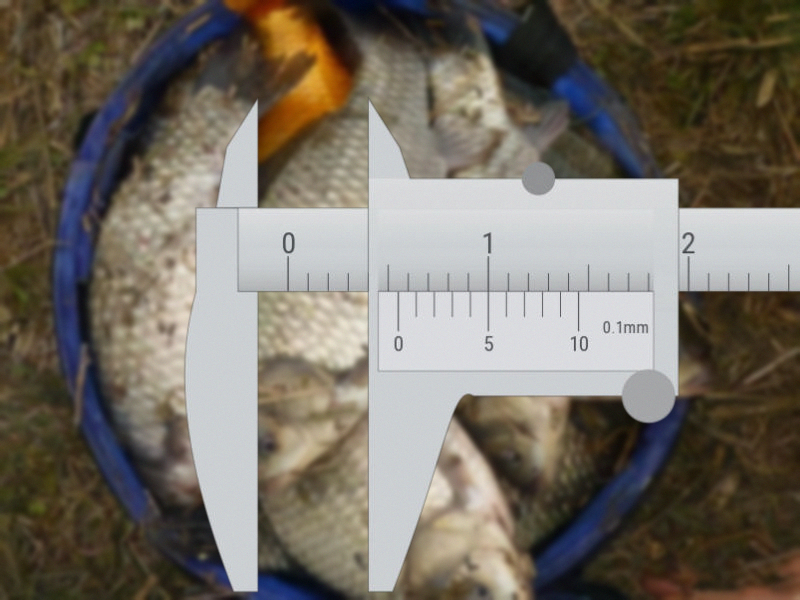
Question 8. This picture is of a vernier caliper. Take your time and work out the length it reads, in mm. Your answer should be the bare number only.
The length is 5.5
